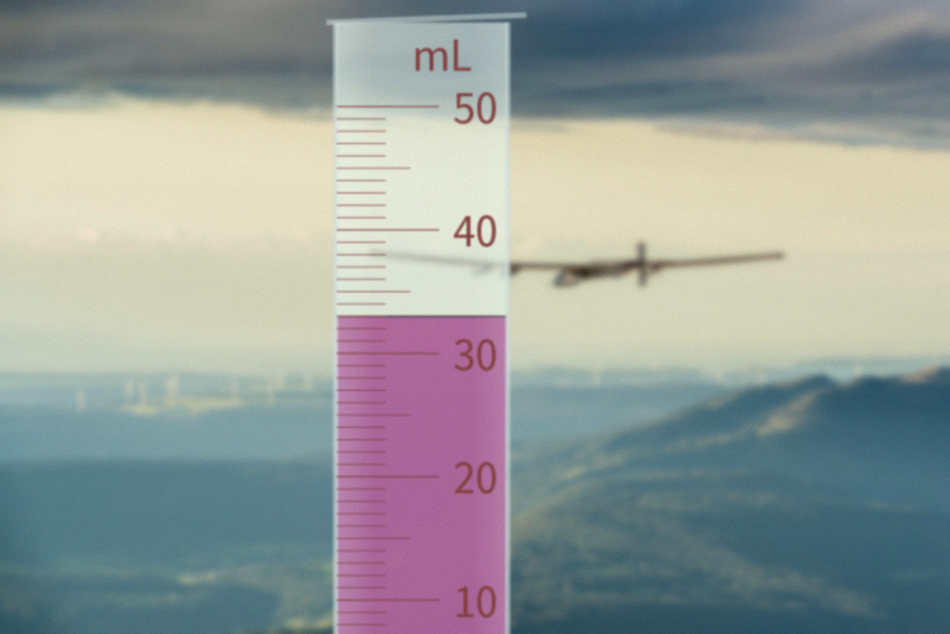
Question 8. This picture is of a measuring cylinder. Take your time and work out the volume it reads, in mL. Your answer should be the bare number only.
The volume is 33
